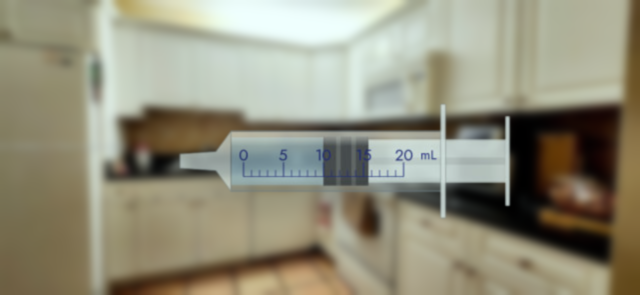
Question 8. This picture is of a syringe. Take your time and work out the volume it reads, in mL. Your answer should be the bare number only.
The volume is 10
